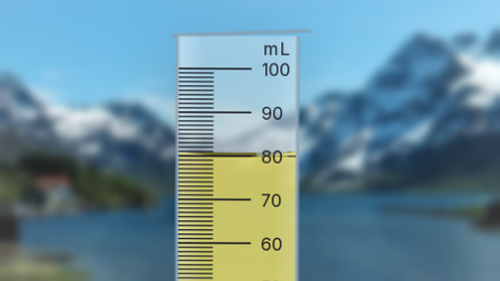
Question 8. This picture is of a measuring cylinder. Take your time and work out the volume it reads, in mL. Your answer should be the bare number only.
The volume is 80
